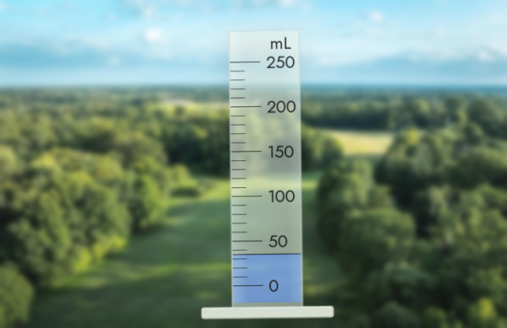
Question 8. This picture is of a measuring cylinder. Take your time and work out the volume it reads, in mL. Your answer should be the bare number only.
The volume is 35
